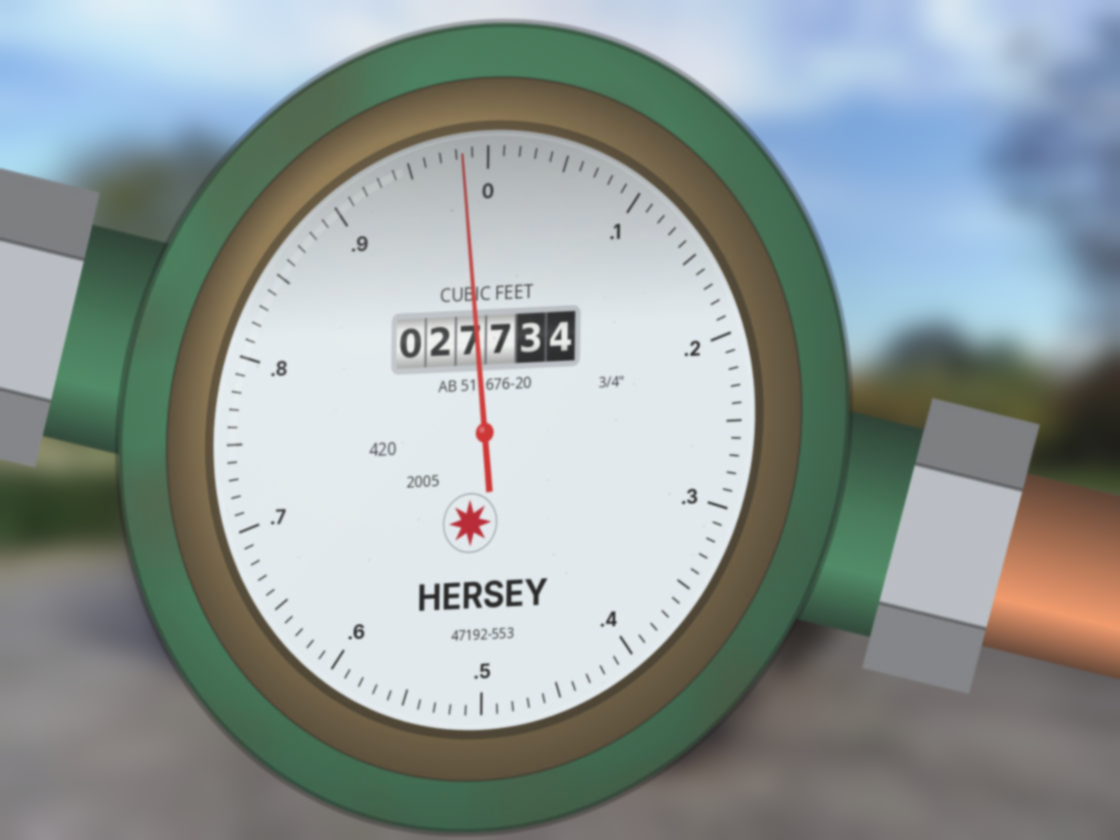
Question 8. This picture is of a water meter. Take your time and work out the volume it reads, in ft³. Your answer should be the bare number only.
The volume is 27733.98
